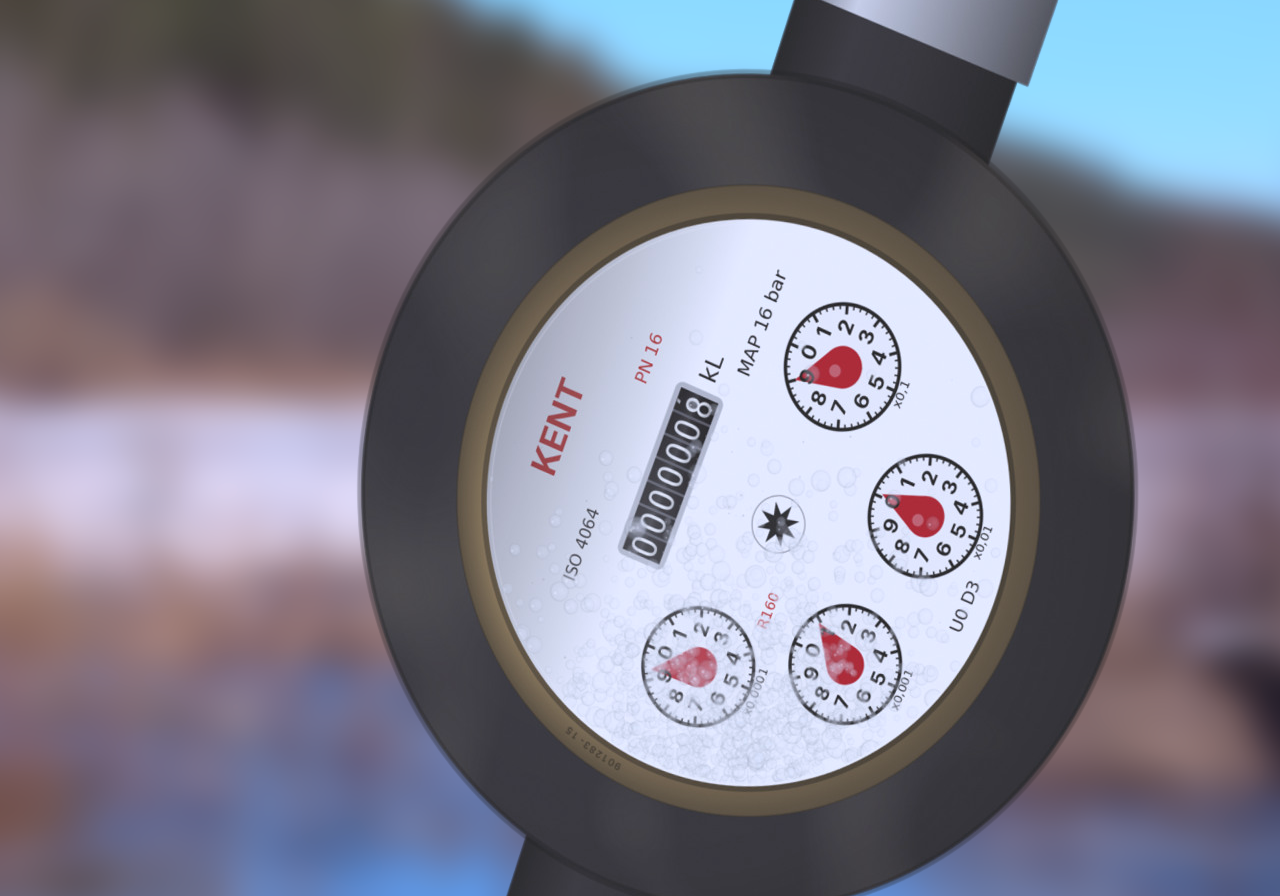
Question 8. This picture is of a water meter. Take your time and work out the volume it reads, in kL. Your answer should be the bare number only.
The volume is 7.9009
